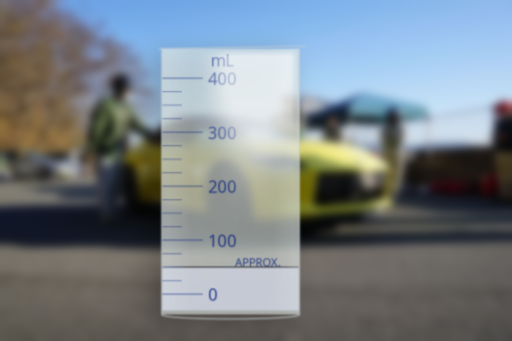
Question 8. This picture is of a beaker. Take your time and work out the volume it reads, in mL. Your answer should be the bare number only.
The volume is 50
